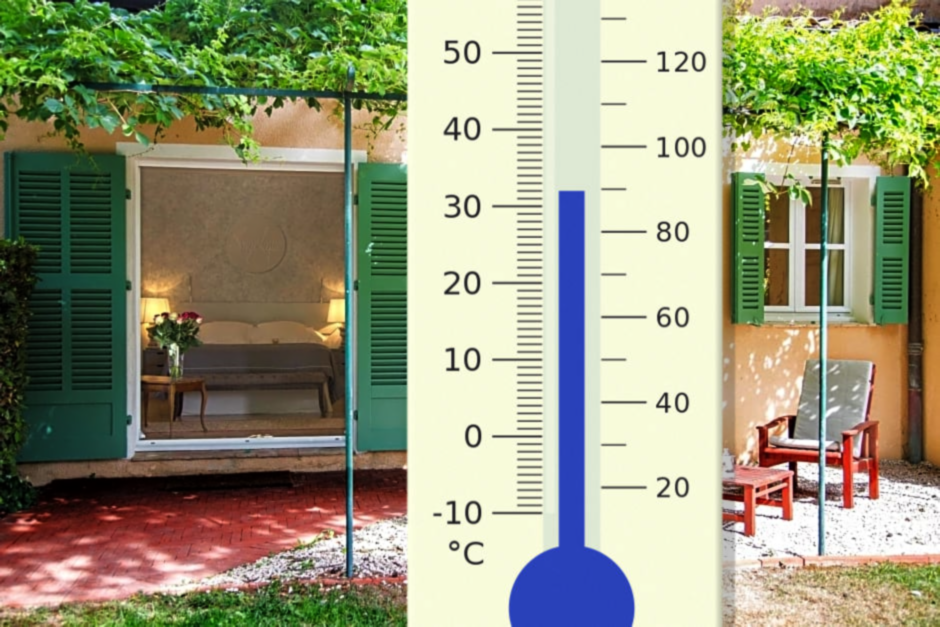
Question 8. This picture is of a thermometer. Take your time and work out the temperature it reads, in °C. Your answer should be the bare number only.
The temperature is 32
